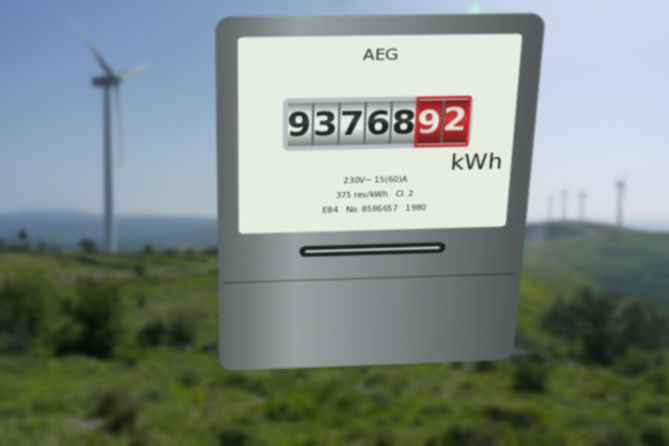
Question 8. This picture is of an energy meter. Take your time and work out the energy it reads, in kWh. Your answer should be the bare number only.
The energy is 93768.92
